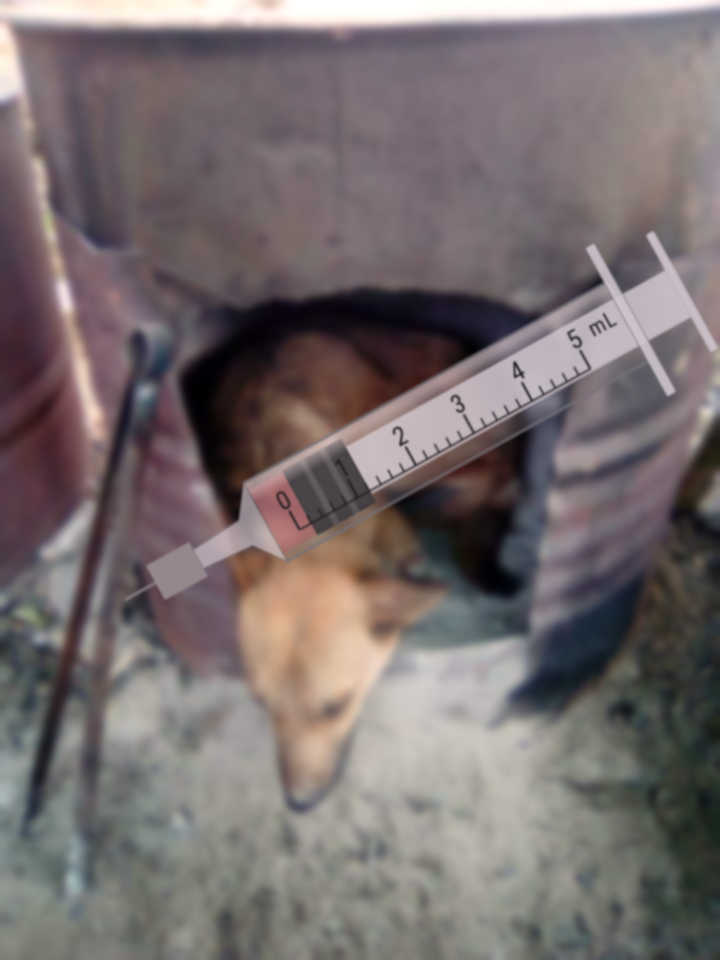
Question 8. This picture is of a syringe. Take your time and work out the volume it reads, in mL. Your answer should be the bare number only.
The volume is 0.2
